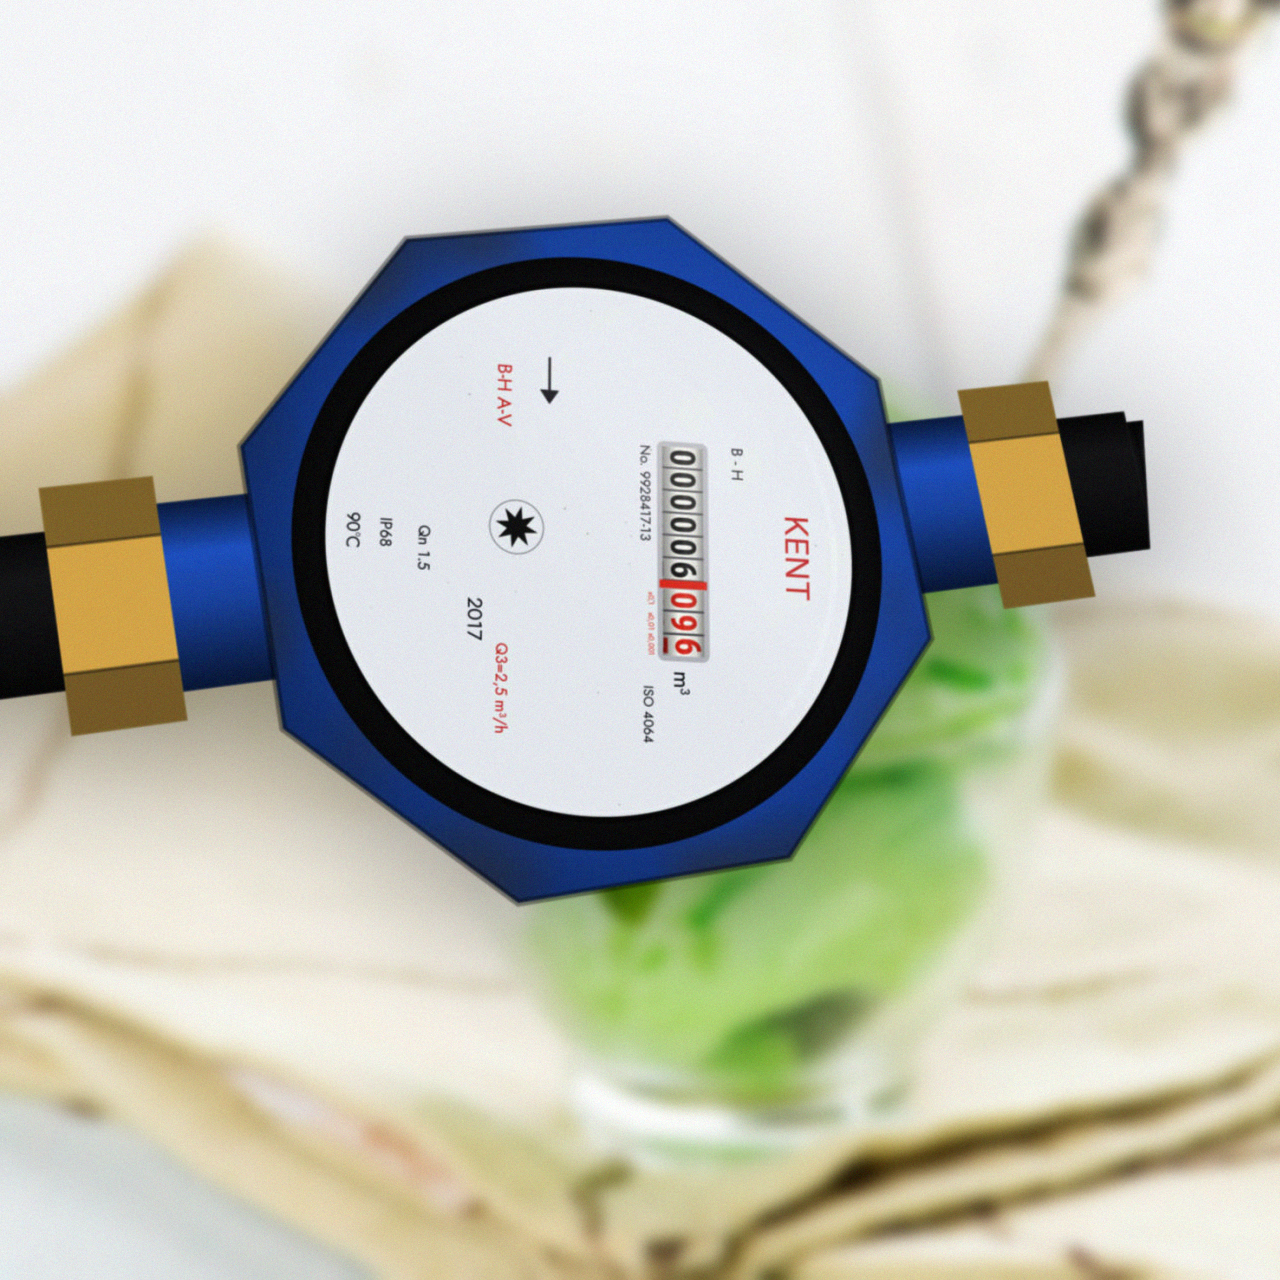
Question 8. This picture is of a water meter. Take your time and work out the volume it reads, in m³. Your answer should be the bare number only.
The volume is 6.096
